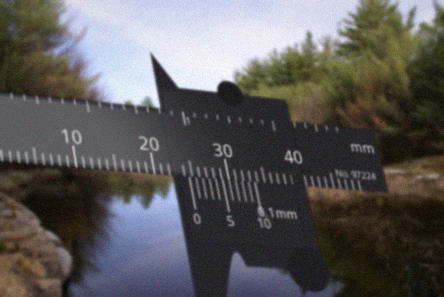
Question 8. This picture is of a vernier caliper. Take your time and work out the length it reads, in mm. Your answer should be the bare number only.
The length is 24.6
